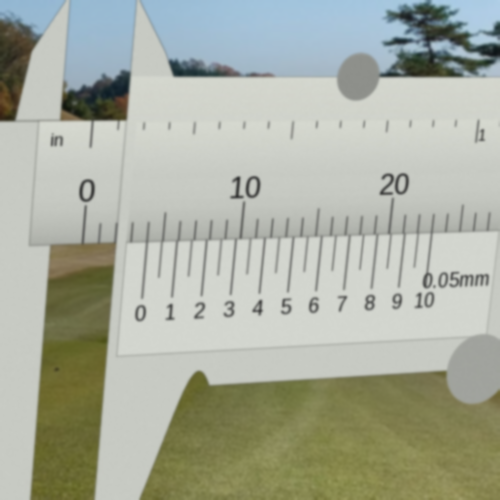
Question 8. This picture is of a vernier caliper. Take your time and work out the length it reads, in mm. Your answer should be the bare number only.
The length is 4.0
